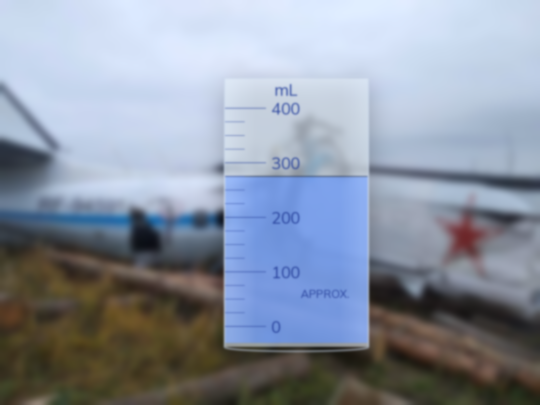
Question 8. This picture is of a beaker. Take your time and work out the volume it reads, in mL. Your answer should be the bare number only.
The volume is 275
